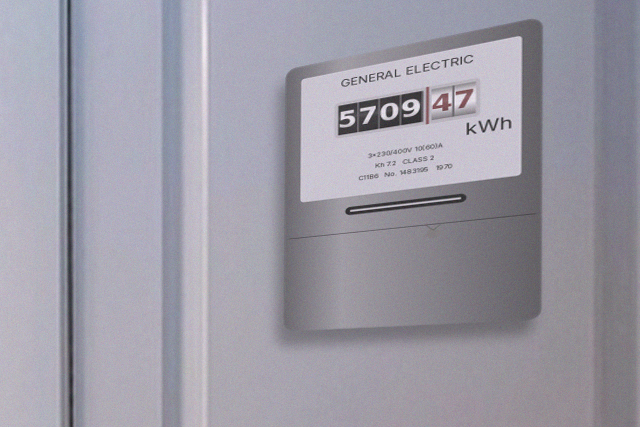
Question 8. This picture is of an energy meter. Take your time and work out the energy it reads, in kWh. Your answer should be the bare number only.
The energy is 5709.47
